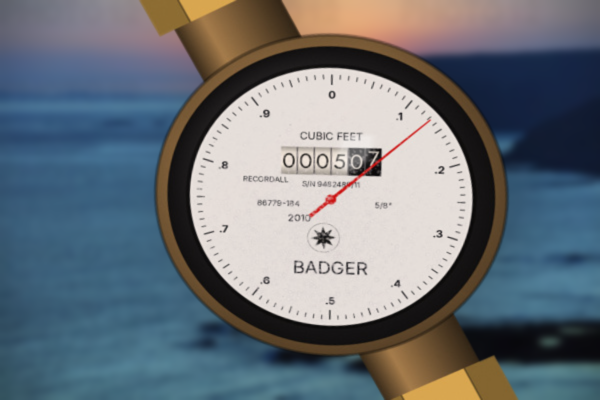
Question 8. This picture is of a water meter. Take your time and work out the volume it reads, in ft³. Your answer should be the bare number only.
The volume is 507.13
